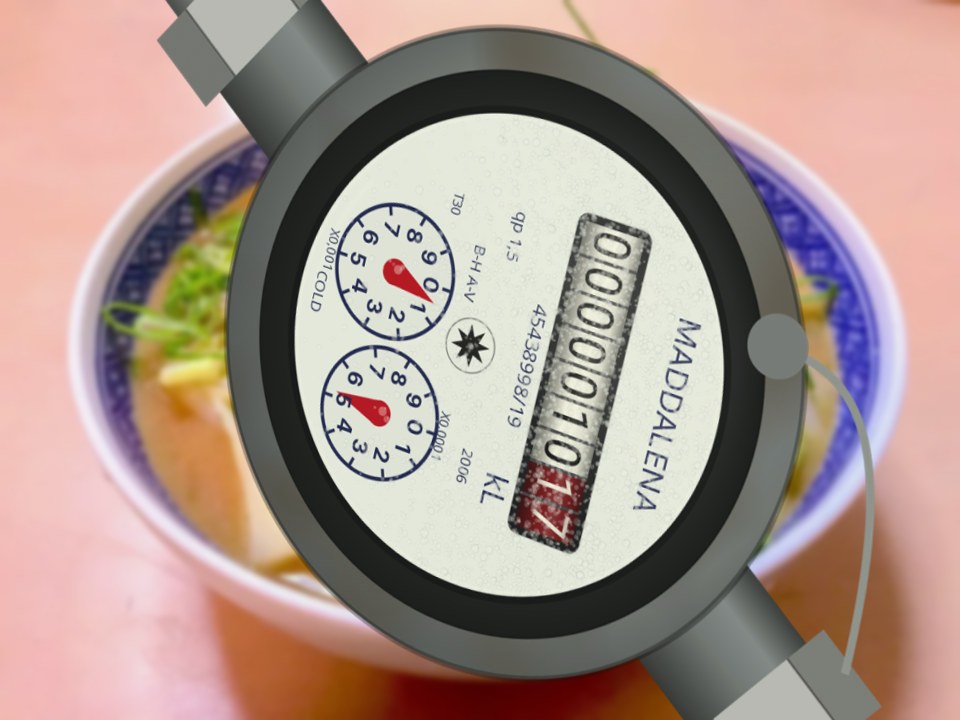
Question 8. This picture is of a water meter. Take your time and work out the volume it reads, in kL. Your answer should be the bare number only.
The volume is 10.1705
